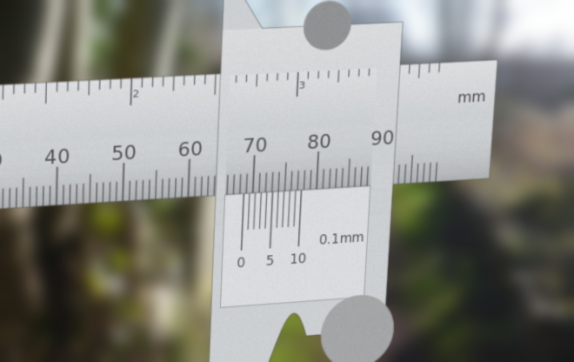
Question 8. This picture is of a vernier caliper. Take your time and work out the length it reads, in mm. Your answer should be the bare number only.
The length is 68.6
